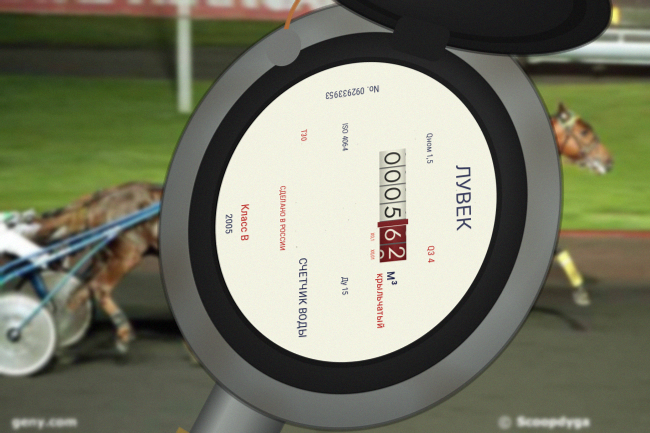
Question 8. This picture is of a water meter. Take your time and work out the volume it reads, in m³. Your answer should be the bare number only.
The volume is 5.62
